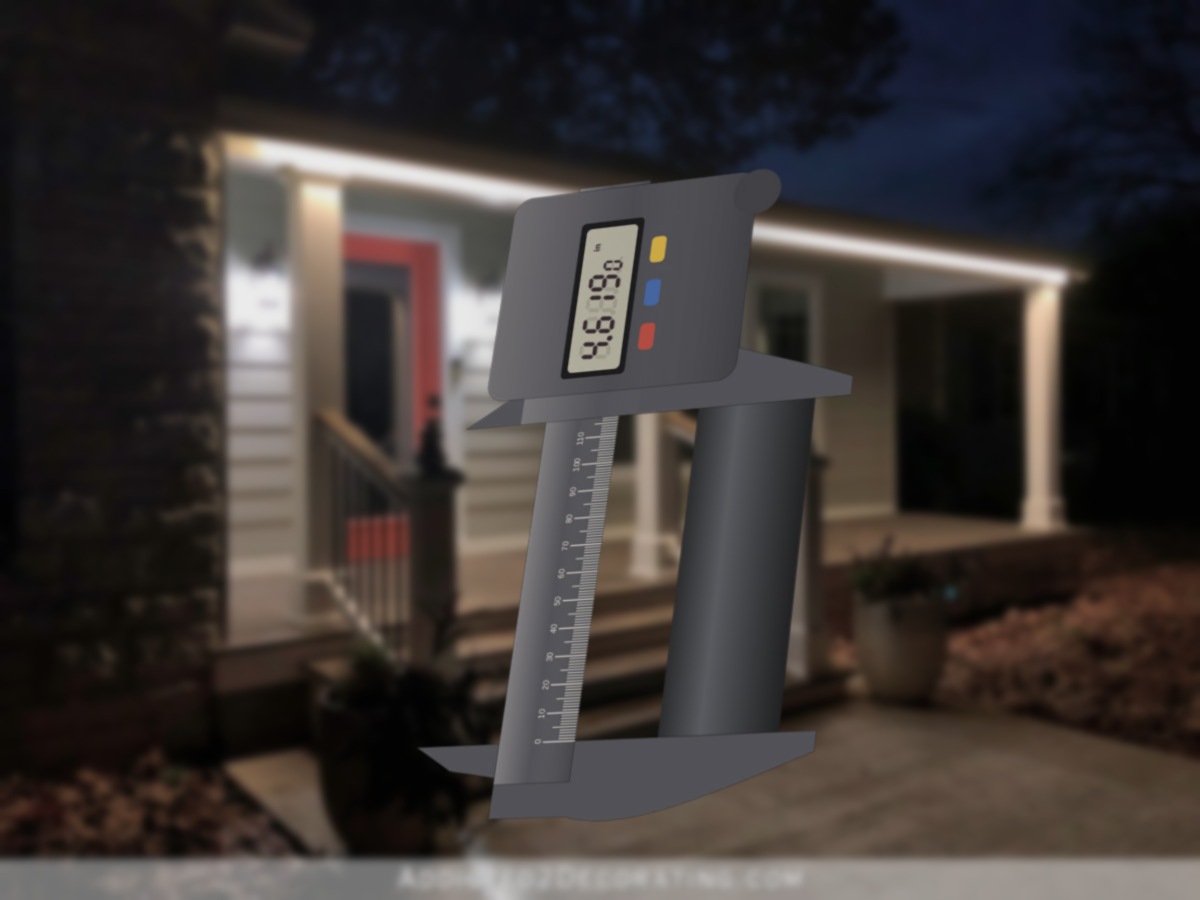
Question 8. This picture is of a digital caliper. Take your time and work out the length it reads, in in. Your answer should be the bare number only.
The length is 4.6190
